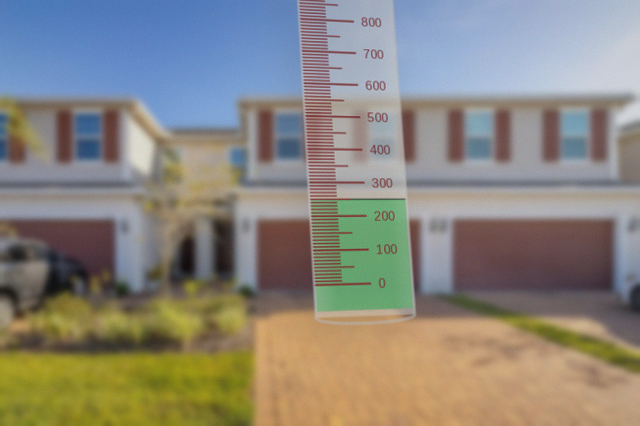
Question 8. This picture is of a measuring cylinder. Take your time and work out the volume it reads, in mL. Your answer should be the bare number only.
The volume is 250
